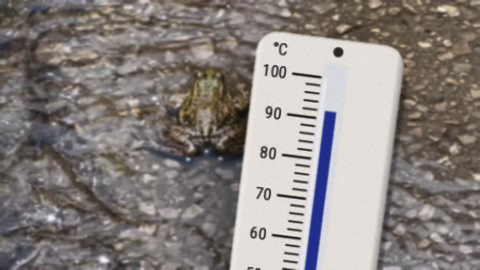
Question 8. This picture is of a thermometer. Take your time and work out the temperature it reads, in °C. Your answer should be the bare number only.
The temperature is 92
